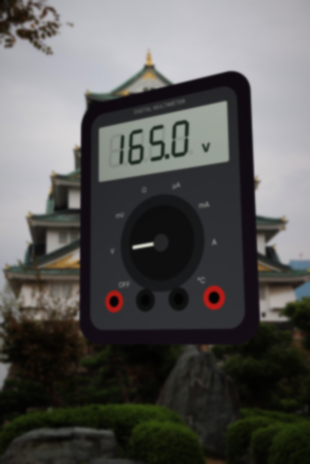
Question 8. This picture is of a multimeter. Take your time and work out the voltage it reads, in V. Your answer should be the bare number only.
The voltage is 165.0
